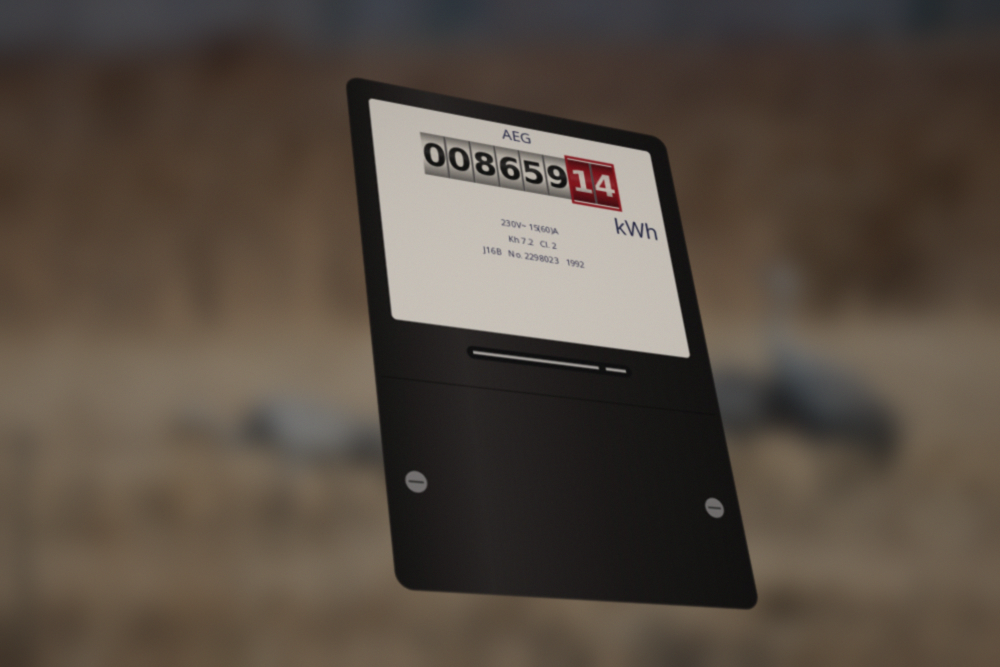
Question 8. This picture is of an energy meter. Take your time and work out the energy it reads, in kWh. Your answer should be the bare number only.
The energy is 8659.14
